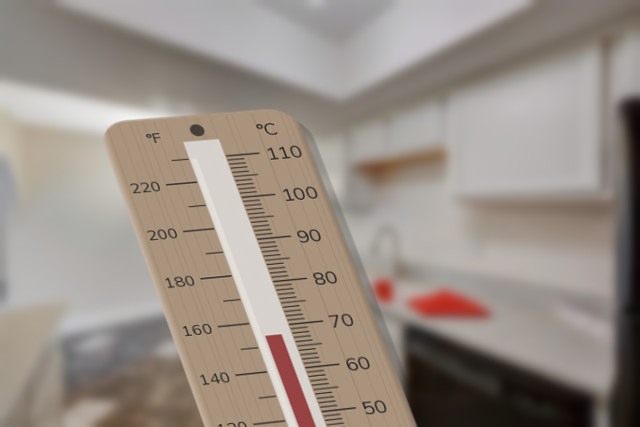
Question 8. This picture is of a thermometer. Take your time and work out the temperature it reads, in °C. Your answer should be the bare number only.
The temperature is 68
